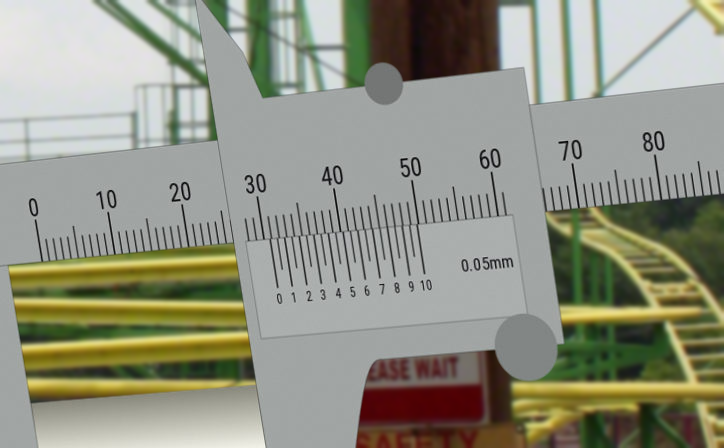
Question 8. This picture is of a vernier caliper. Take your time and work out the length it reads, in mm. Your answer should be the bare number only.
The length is 30.8
